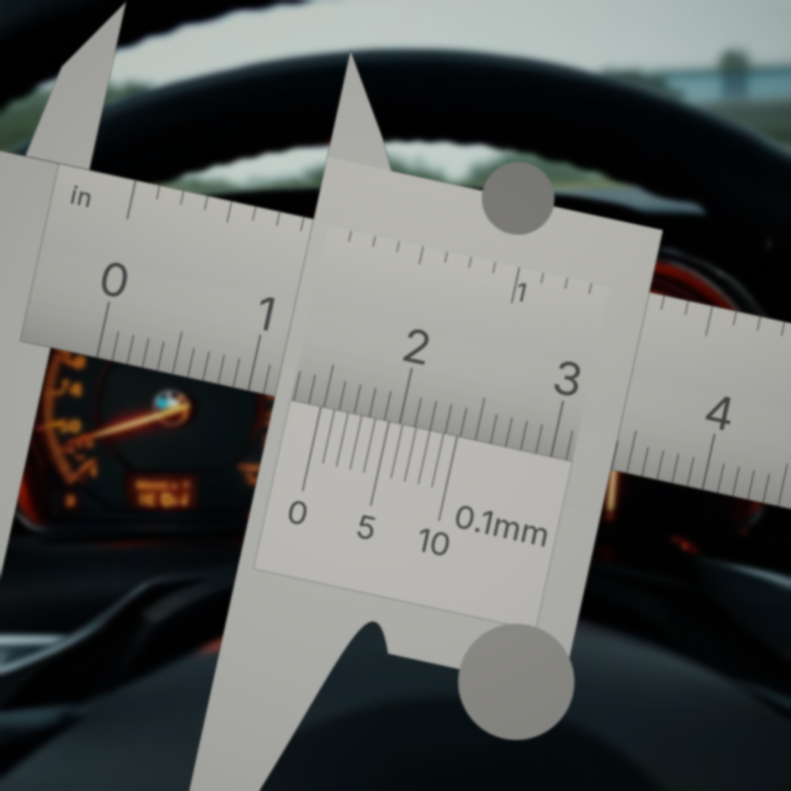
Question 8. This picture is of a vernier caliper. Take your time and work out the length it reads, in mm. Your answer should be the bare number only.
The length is 14.8
